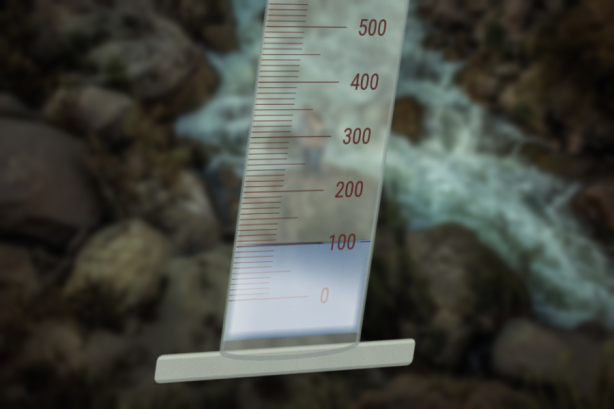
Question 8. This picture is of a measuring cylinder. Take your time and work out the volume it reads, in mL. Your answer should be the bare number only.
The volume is 100
